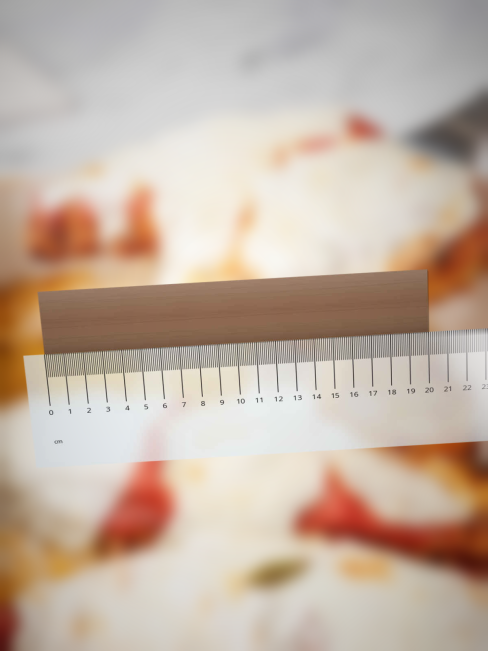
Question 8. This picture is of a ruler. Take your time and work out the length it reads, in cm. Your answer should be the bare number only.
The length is 20
